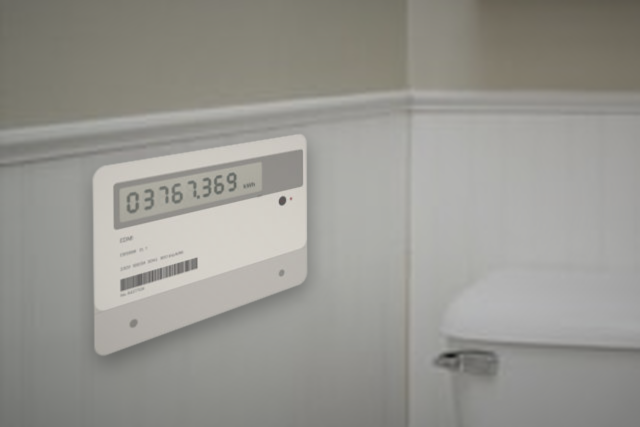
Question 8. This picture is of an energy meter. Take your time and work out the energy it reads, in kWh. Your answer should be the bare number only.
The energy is 3767.369
